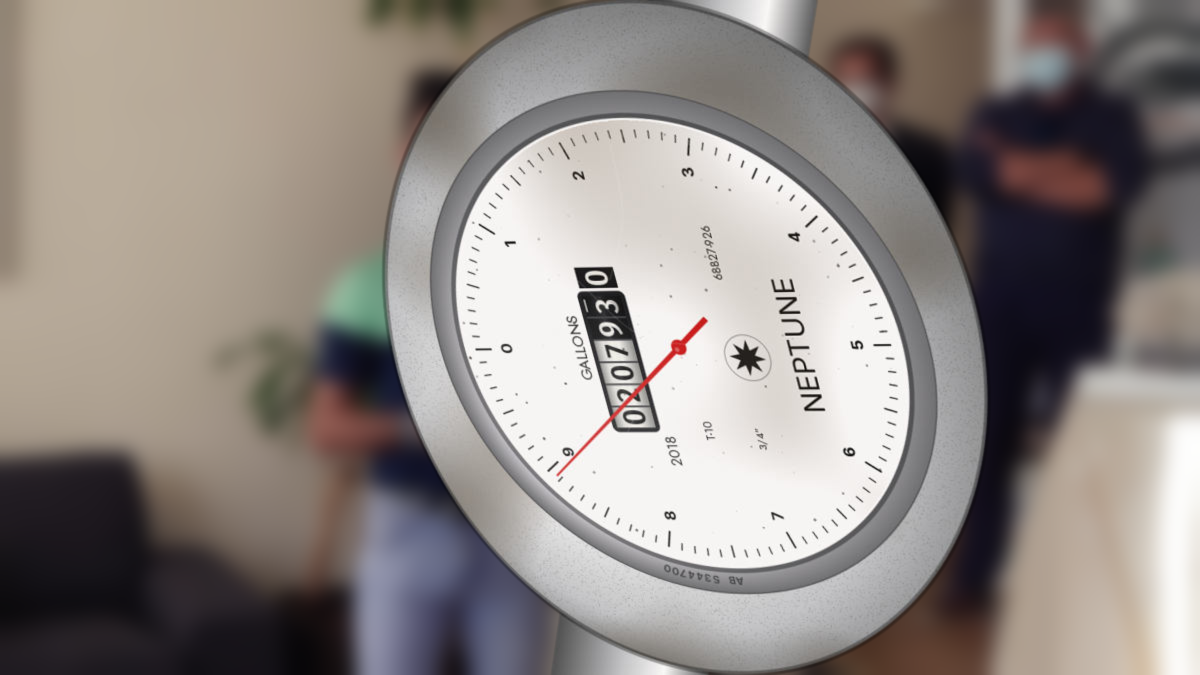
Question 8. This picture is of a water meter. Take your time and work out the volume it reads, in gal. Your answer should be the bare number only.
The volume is 207928.9
